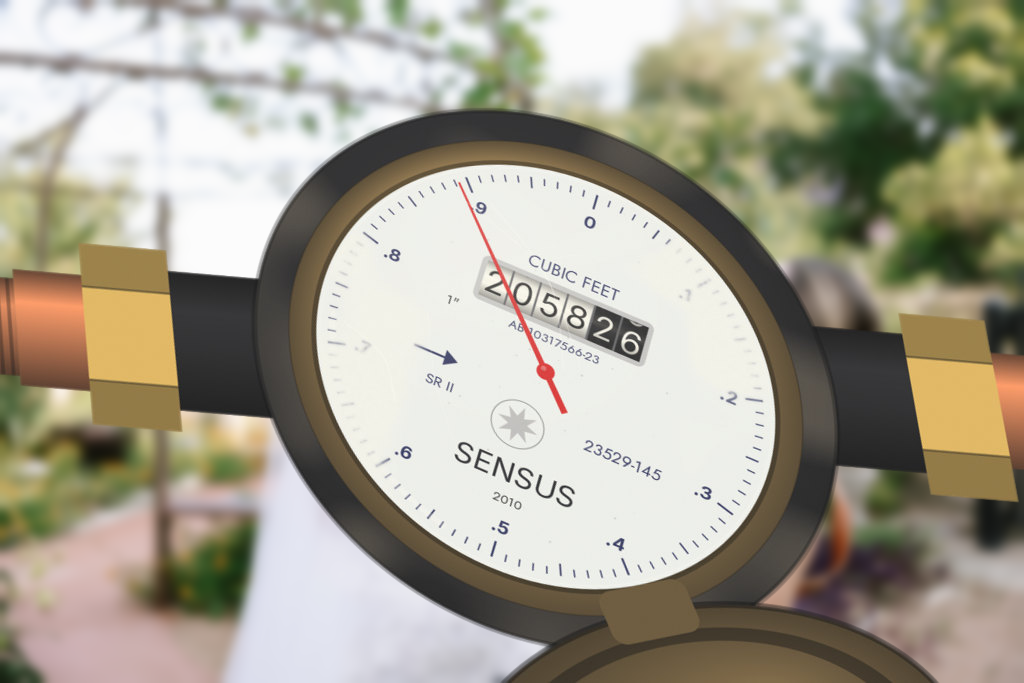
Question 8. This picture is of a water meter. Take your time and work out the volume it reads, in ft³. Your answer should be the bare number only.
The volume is 205825.89
